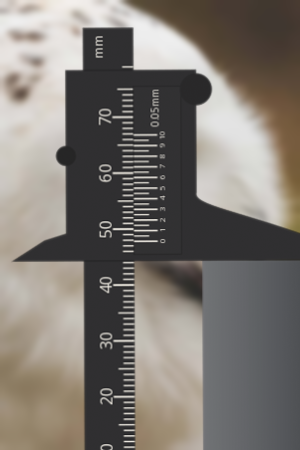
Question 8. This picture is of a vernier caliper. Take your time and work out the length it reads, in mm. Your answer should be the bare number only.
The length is 47.8
